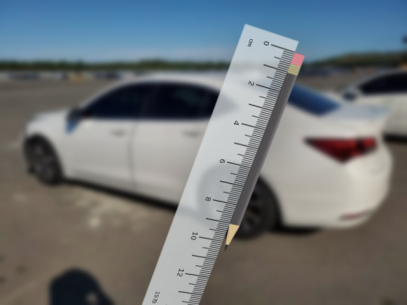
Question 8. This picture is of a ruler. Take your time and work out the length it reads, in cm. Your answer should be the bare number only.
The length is 10.5
